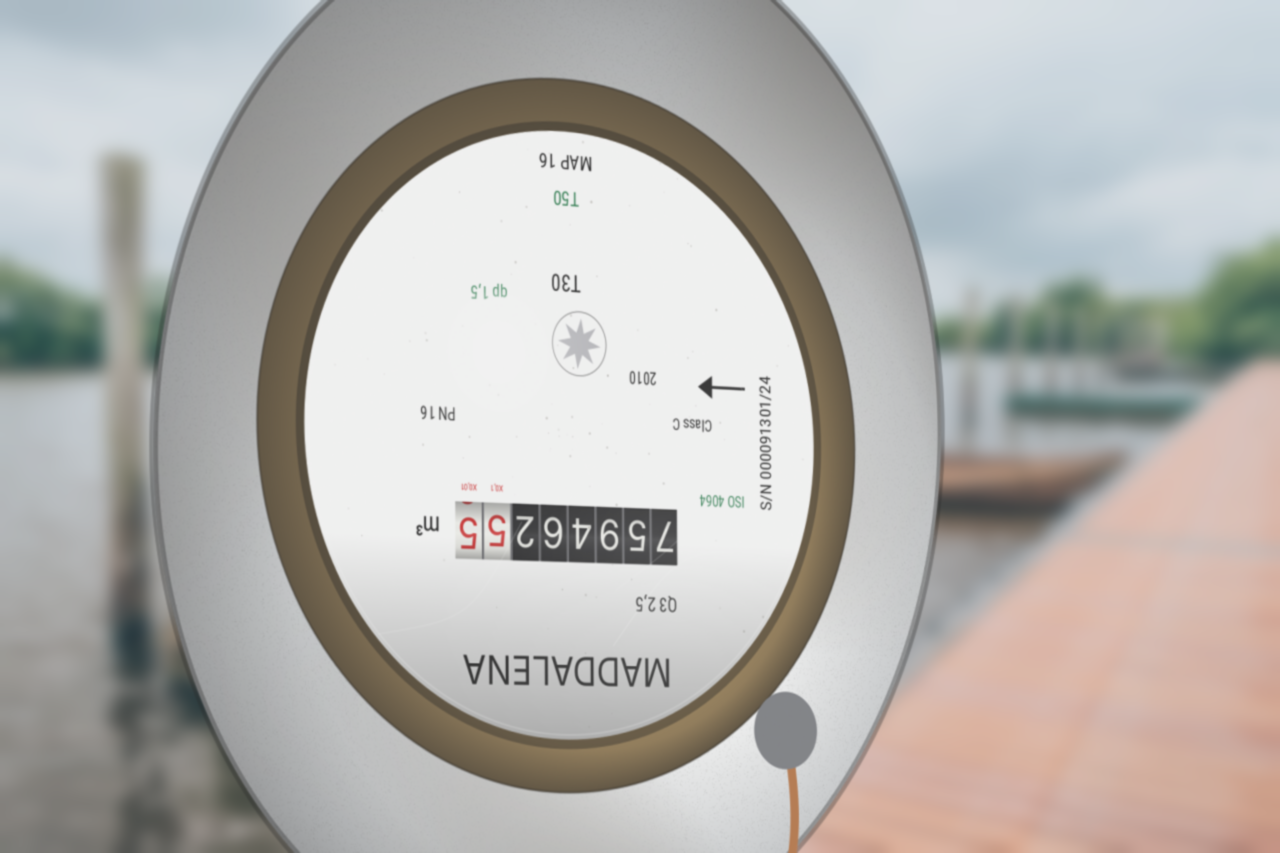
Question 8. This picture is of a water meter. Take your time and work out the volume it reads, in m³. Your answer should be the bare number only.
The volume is 759462.55
